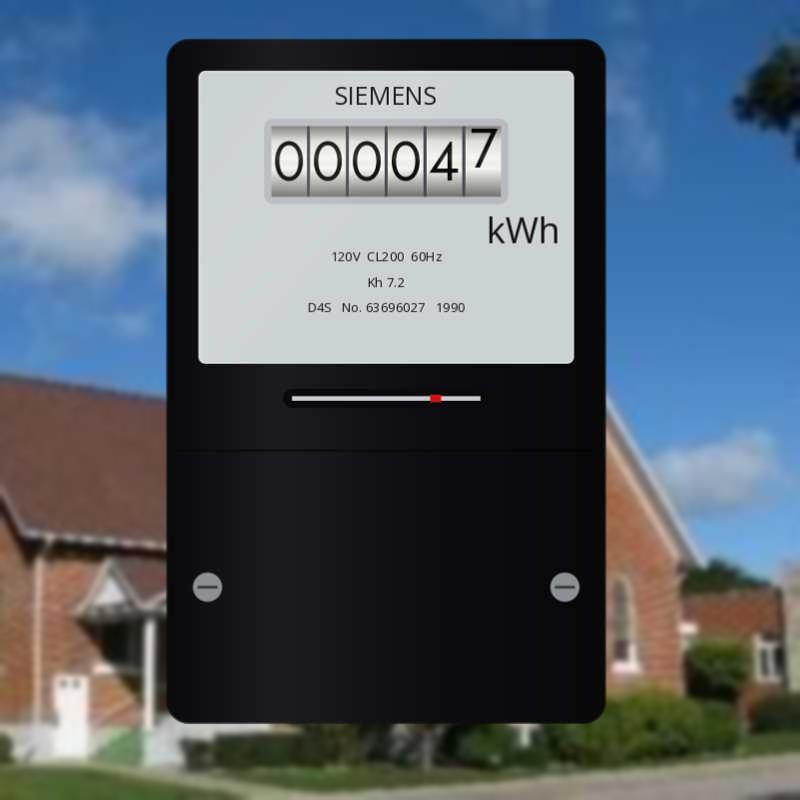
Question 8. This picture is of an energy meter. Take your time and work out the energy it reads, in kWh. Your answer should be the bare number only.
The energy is 47
